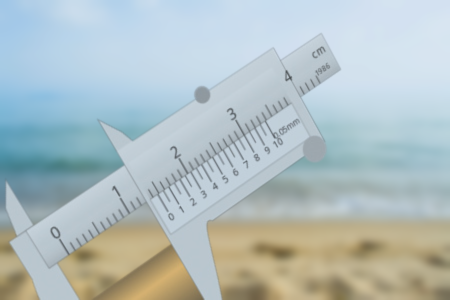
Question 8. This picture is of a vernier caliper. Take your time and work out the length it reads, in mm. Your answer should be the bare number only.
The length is 14.8
